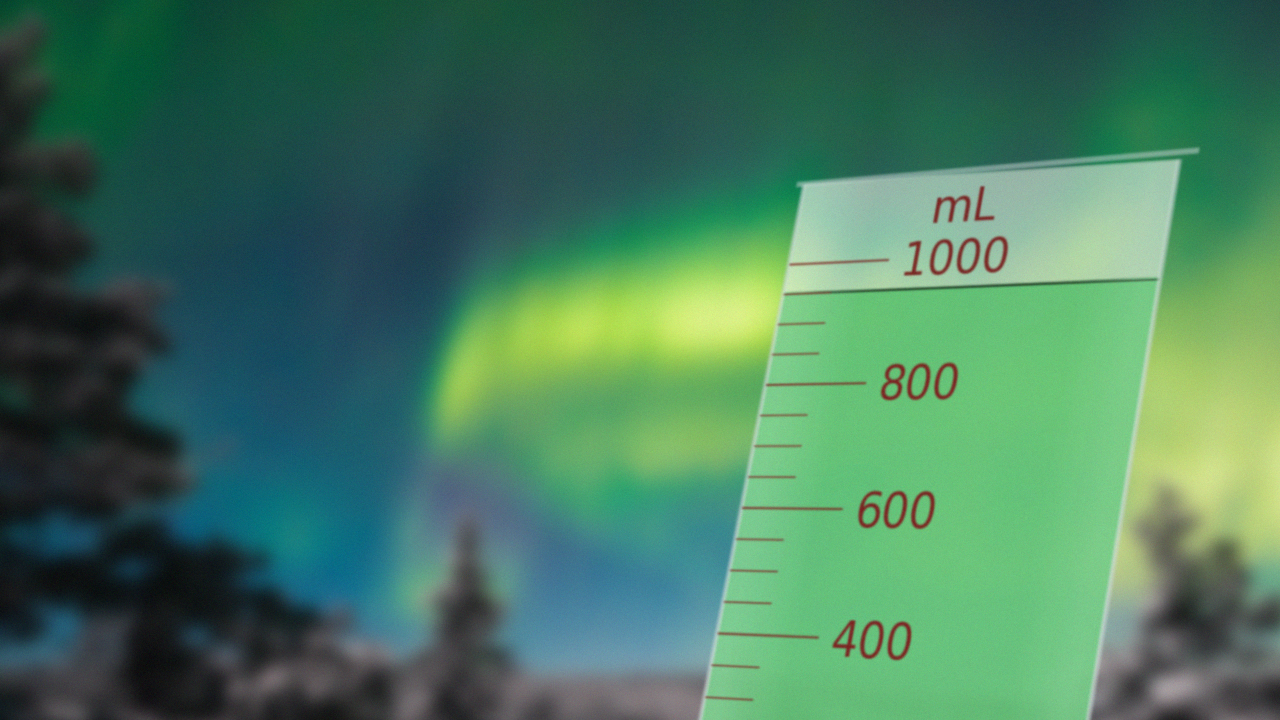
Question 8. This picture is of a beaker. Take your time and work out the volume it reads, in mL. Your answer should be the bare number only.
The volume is 950
